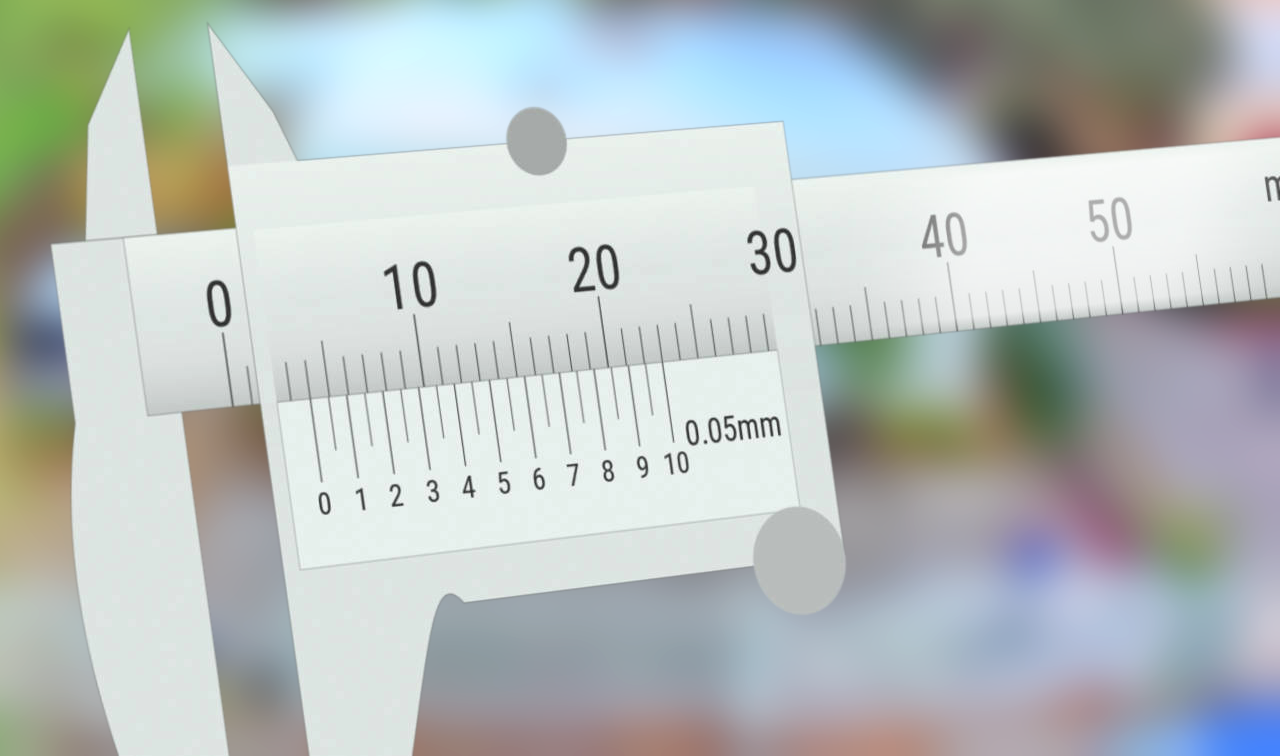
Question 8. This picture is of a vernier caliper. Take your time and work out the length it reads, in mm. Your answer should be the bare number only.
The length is 4.0
